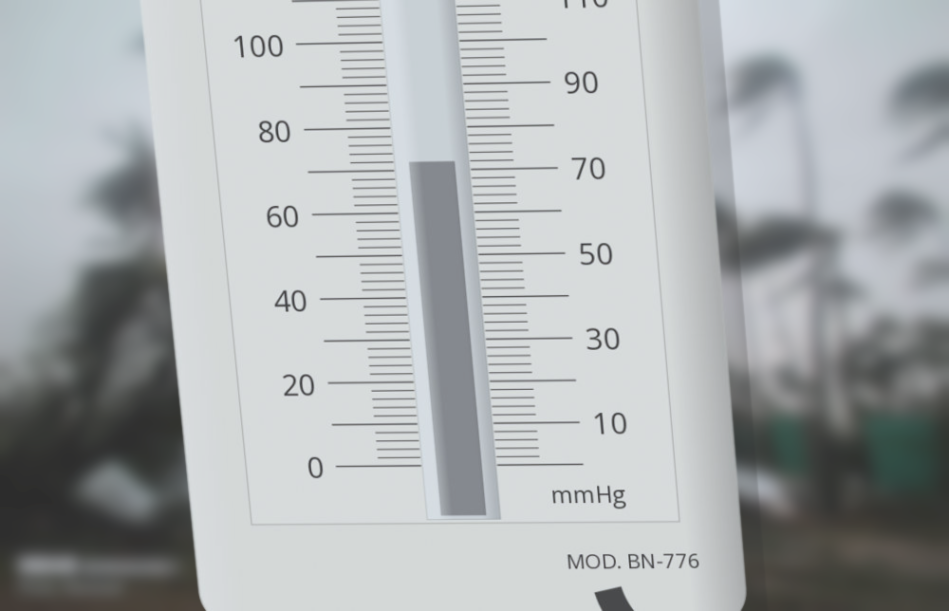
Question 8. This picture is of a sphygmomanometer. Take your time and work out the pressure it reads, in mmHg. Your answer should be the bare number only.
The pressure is 72
